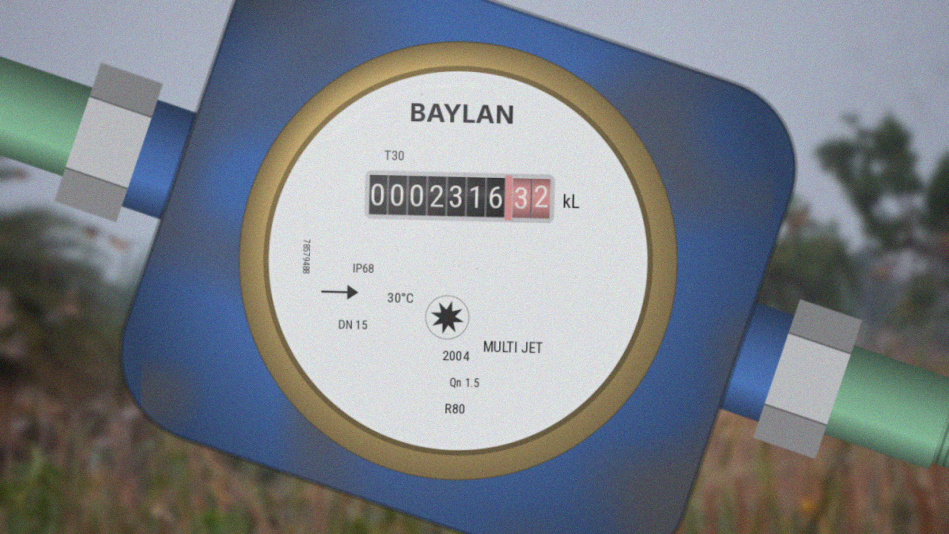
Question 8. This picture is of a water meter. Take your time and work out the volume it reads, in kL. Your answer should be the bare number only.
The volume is 2316.32
